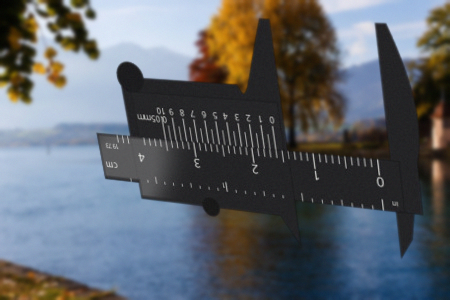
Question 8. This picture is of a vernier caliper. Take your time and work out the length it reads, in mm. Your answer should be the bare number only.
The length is 16.0
